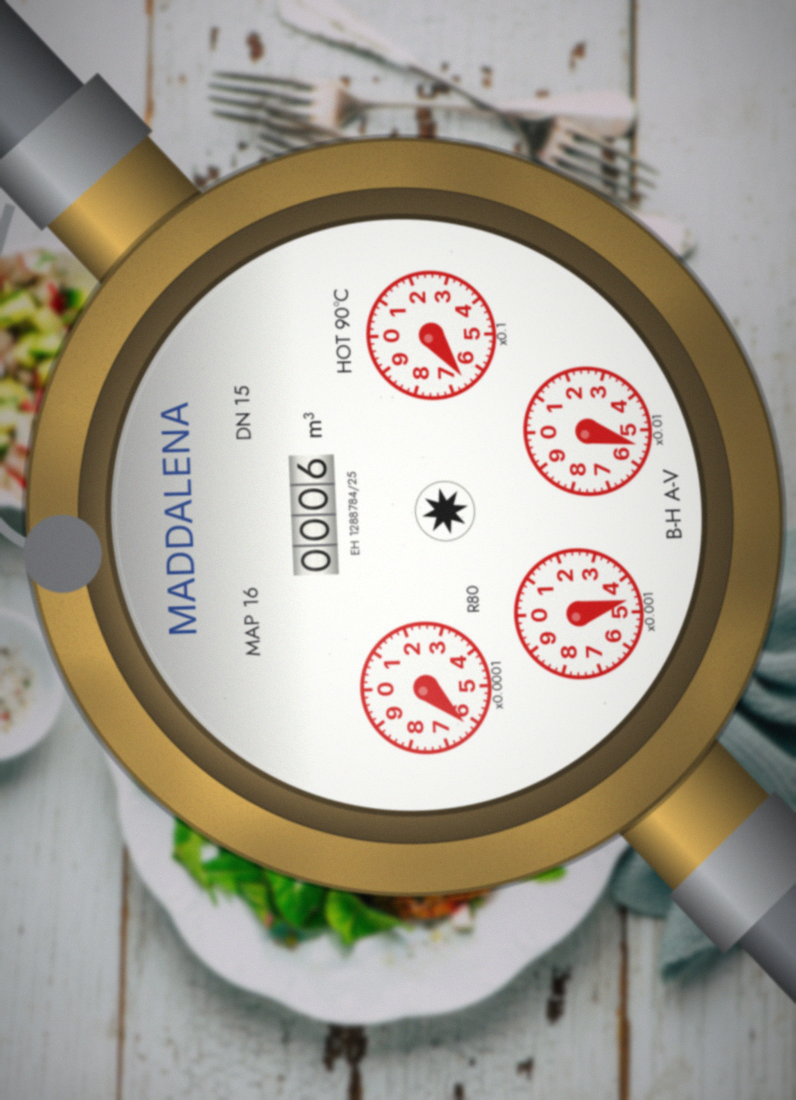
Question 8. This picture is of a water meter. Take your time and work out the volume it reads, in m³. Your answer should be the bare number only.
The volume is 6.6546
